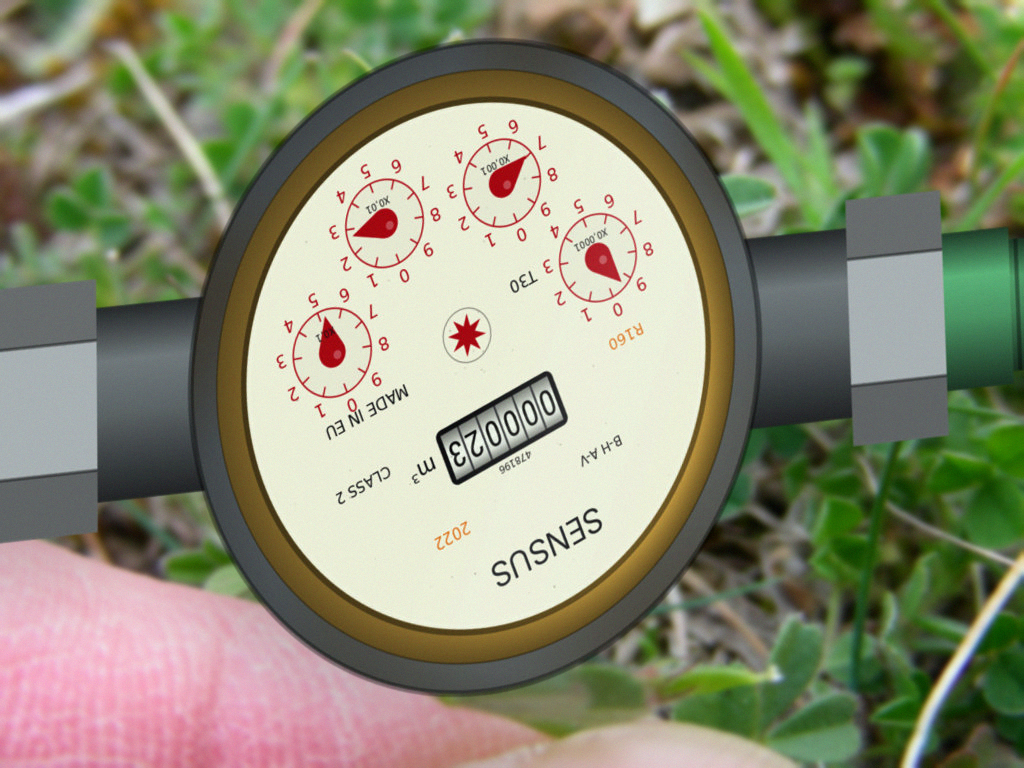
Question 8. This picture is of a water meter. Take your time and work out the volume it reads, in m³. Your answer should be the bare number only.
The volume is 23.5269
